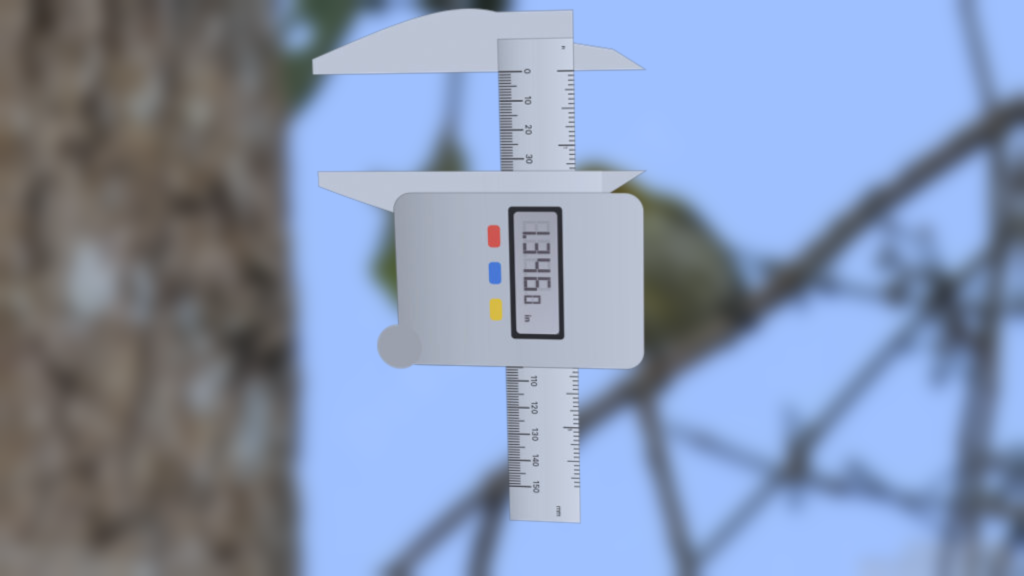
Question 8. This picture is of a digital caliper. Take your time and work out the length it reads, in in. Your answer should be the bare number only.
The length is 1.3460
